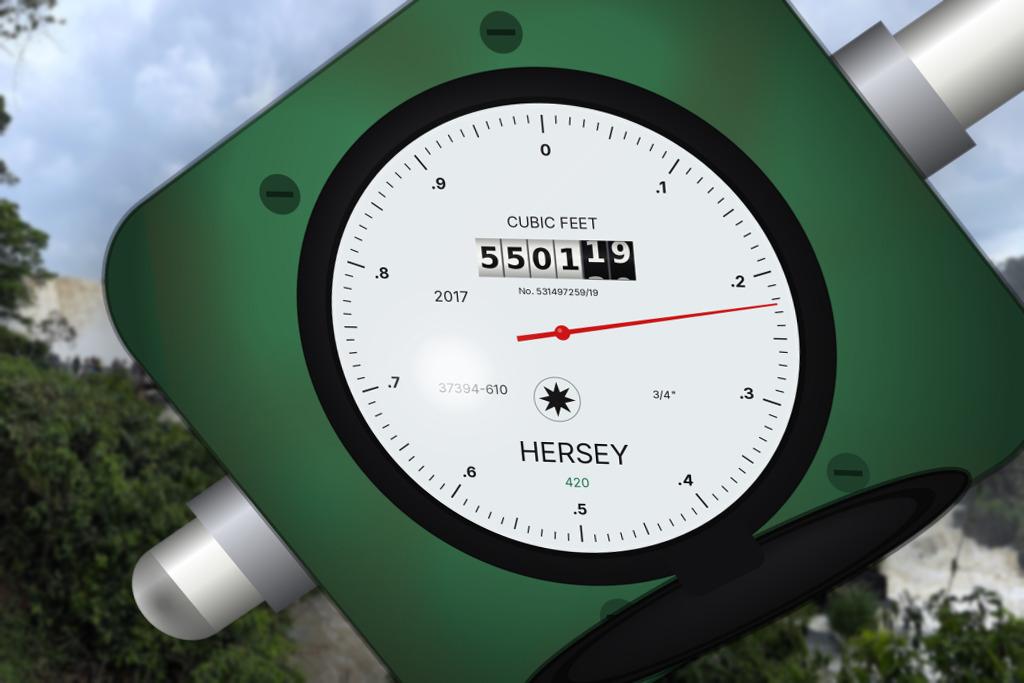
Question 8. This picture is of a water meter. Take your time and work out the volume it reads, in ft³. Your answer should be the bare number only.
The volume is 550119.22
